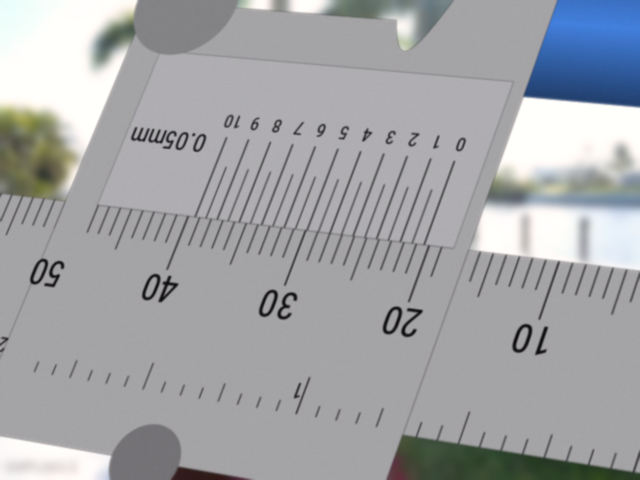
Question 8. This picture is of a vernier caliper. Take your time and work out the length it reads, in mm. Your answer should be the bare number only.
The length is 20.4
